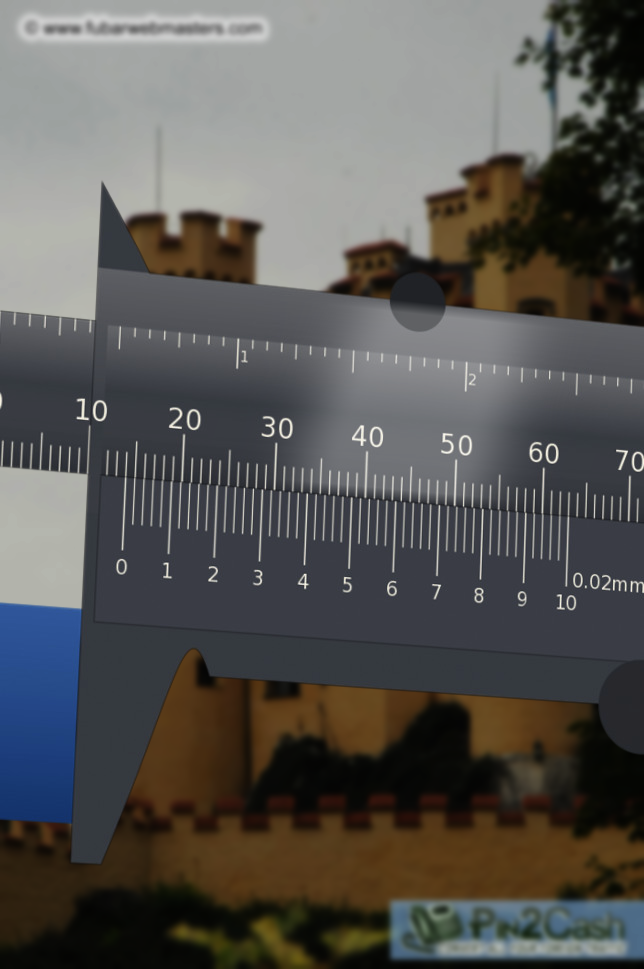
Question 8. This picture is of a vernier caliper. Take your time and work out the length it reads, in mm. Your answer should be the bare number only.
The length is 14.0
